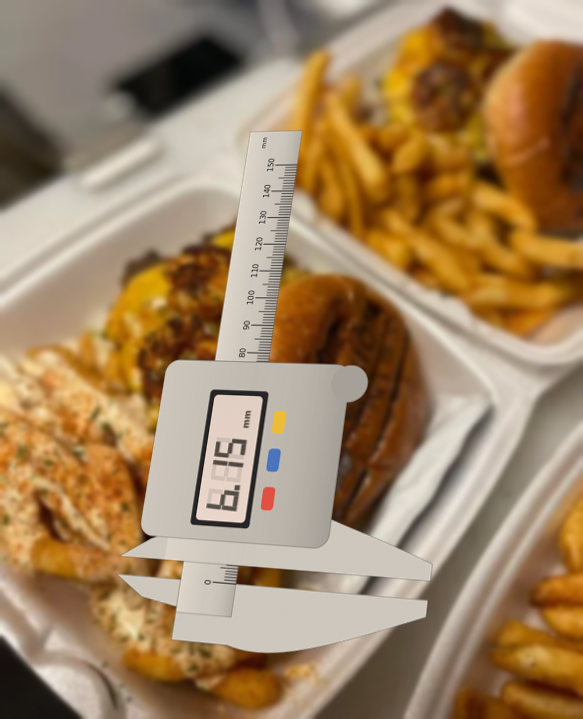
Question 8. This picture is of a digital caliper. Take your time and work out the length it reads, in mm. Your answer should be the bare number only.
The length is 6.15
